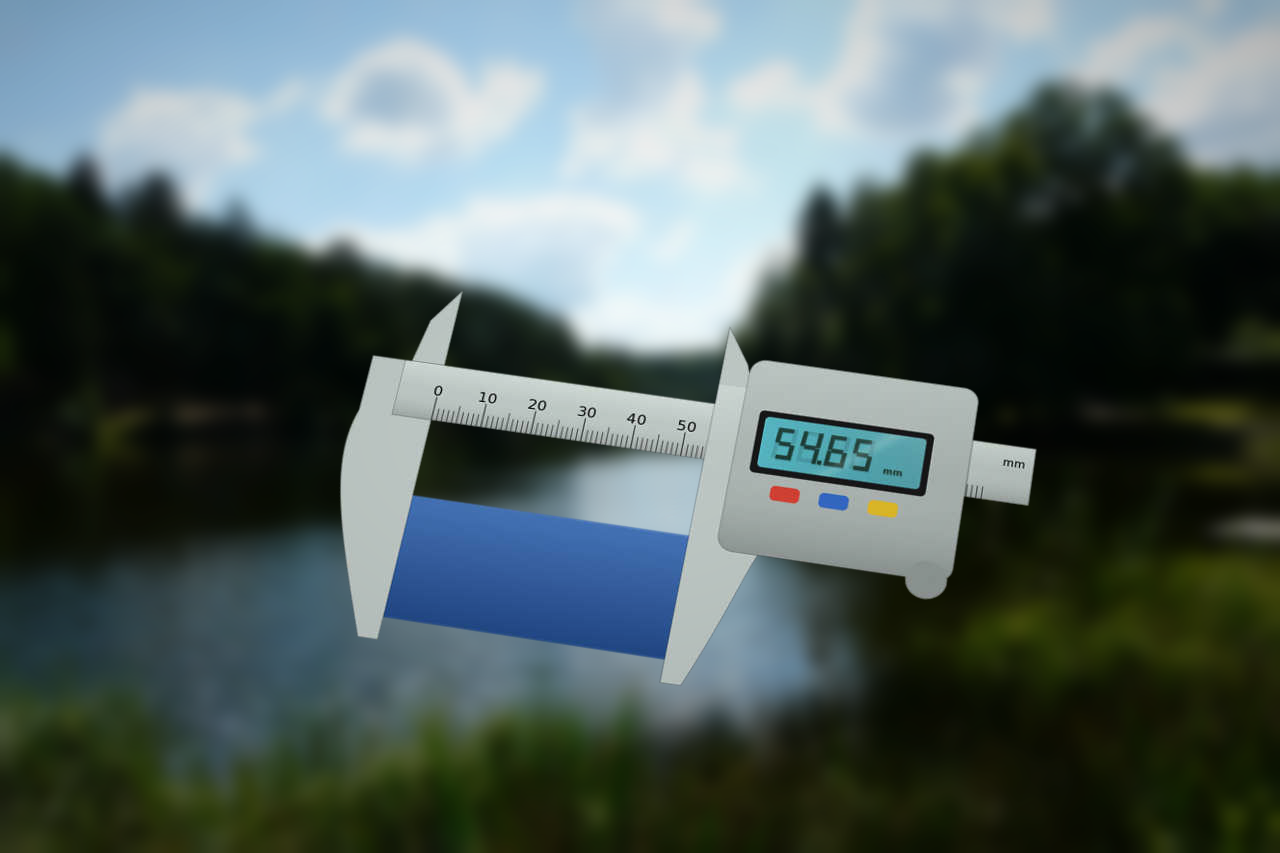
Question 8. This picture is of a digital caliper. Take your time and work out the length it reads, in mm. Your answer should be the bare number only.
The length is 54.65
